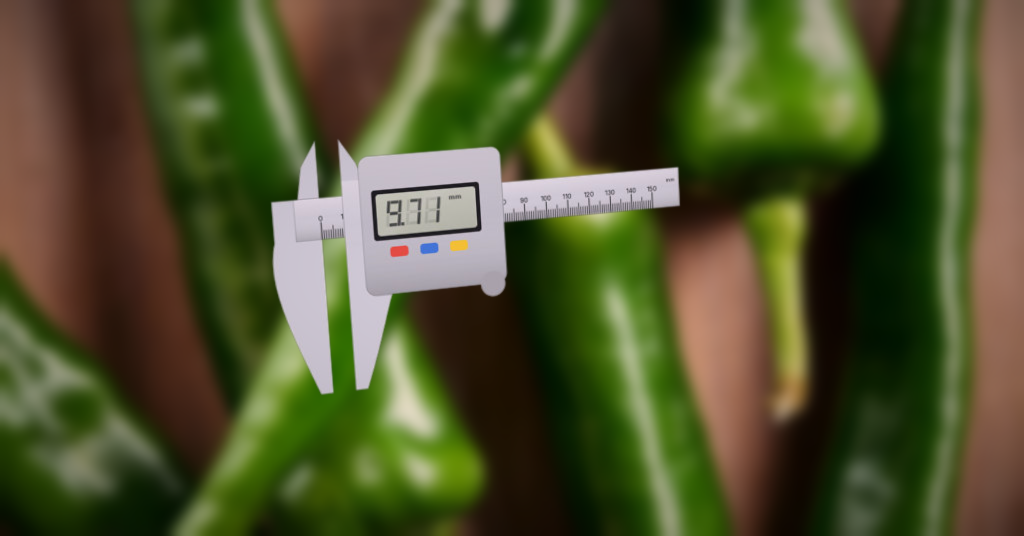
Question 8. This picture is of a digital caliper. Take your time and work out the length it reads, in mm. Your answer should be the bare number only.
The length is 9.71
